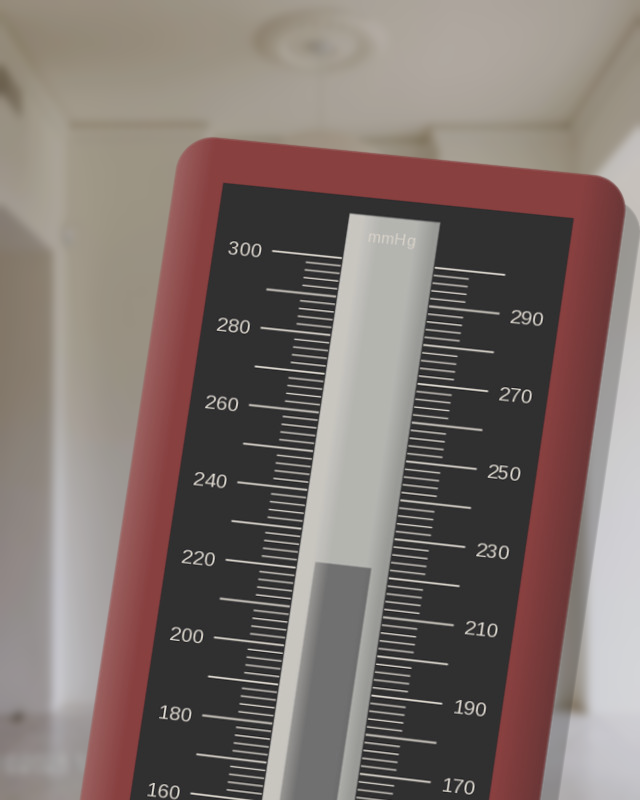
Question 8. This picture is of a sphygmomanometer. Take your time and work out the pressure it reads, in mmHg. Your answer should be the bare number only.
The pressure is 222
